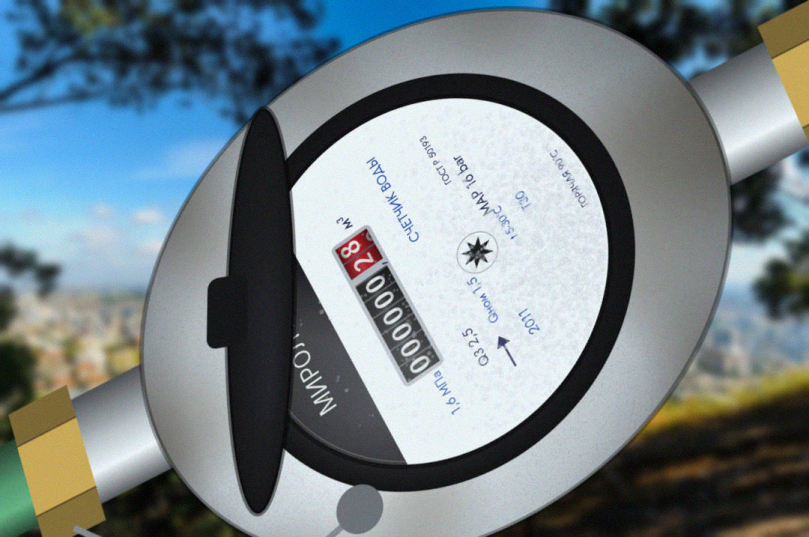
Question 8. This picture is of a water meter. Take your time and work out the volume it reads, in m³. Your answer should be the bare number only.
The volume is 0.28
